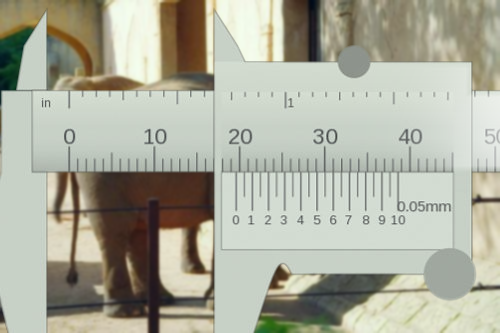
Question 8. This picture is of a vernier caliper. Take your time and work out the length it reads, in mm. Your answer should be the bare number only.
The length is 19.6
